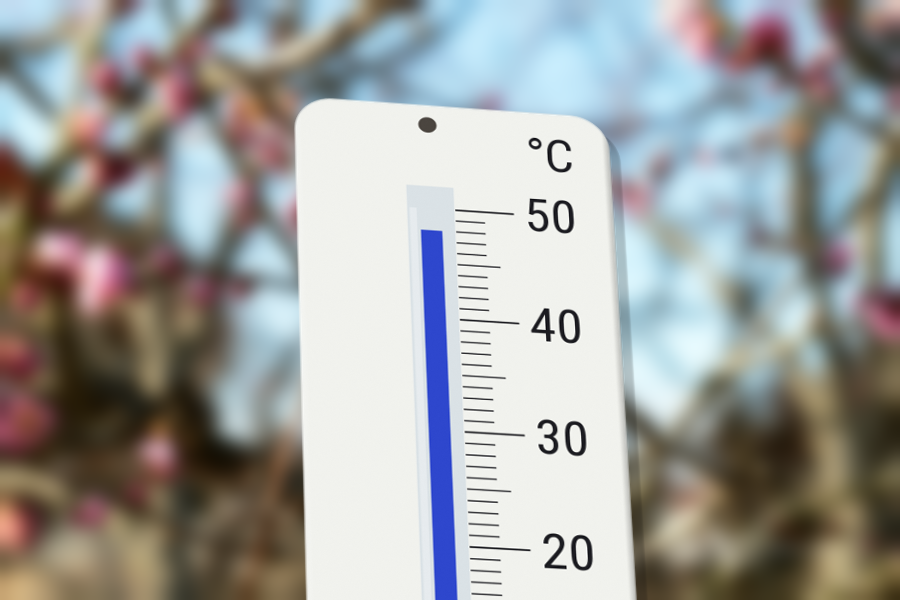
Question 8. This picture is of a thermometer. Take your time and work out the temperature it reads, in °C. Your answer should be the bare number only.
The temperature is 48
